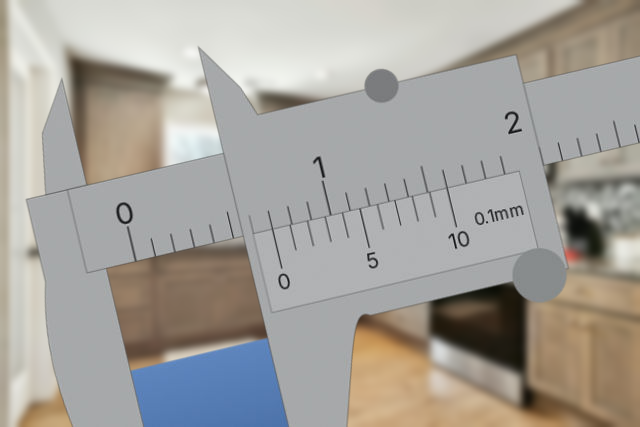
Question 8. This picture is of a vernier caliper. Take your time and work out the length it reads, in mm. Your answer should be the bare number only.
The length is 7.0
